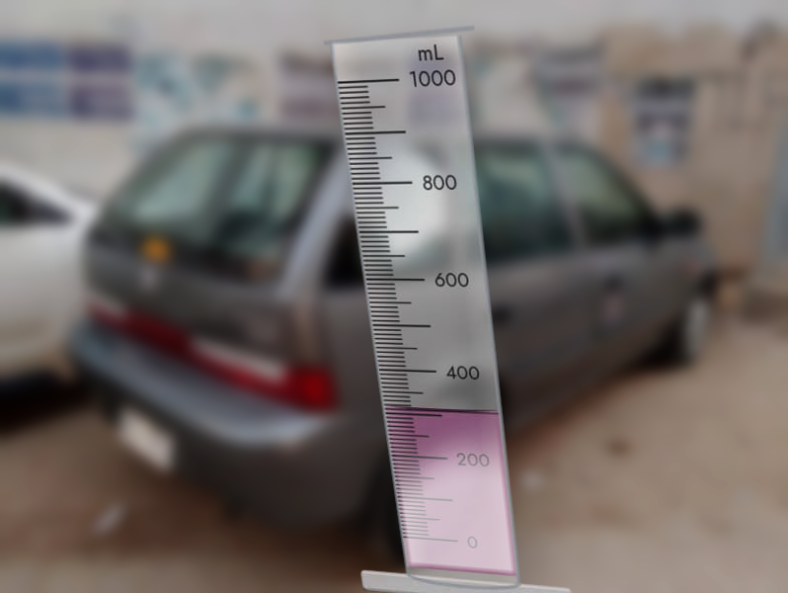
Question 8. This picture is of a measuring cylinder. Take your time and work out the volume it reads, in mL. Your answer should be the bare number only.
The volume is 310
